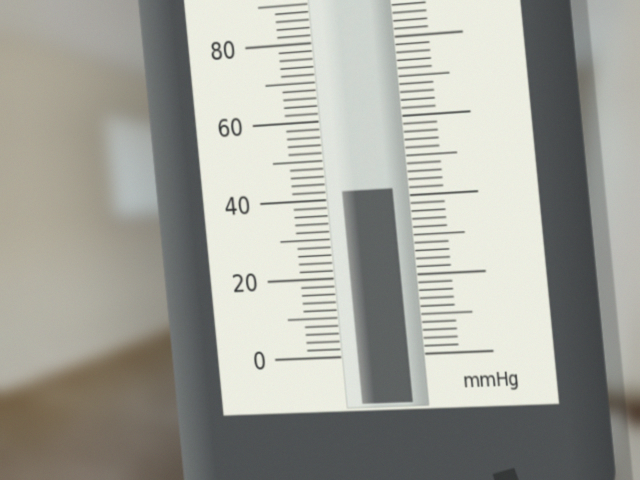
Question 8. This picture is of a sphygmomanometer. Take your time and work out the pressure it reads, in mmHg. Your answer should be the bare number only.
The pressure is 42
